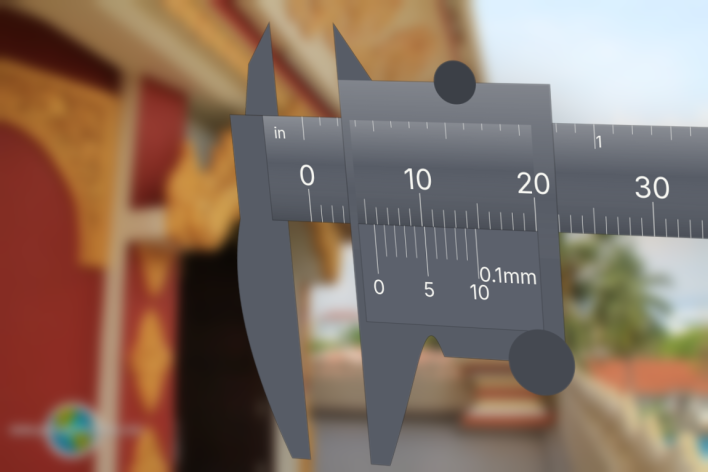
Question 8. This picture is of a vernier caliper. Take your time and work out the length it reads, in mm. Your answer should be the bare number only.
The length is 5.7
